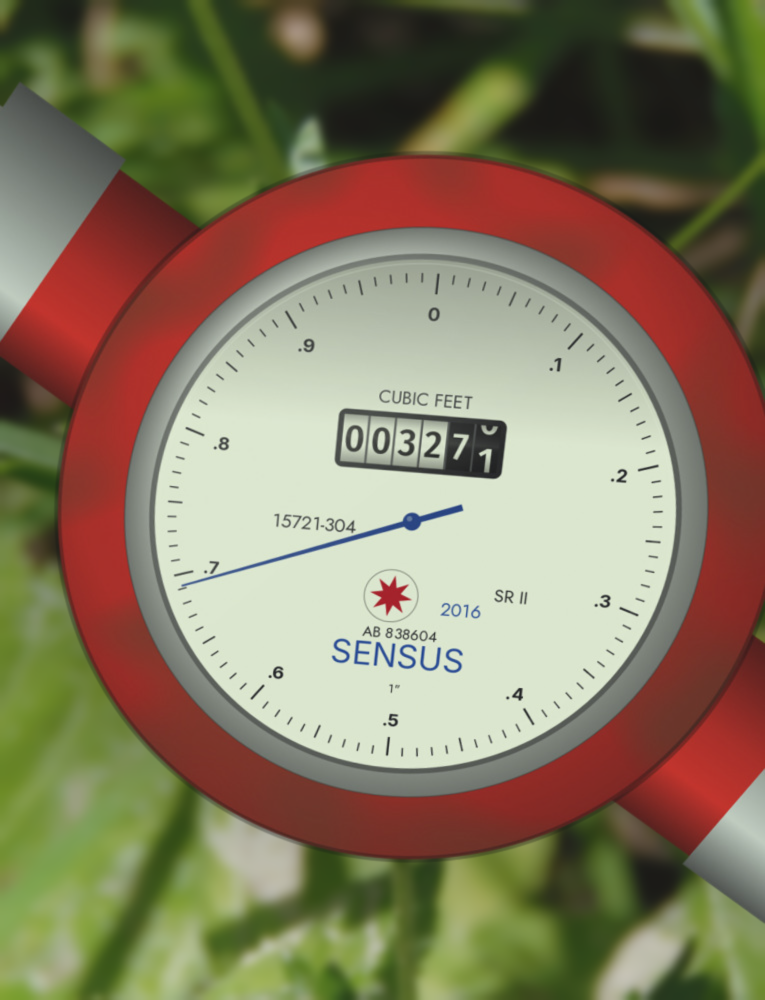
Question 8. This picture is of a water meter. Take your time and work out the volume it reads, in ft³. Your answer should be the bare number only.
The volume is 3270.69
